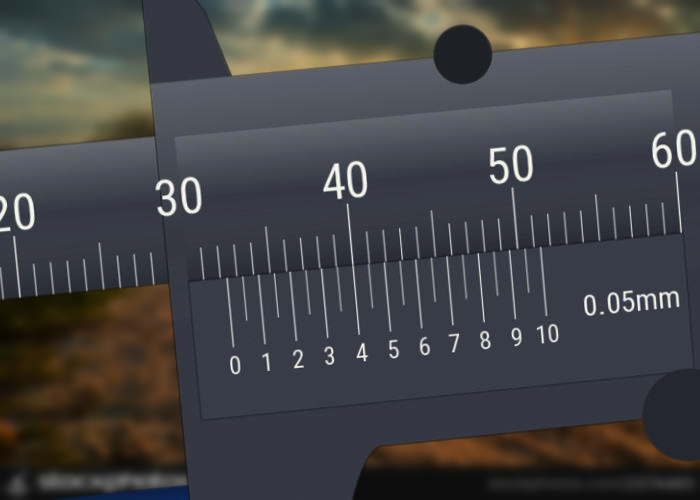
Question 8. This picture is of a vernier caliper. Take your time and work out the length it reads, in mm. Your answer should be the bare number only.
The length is 32.4
